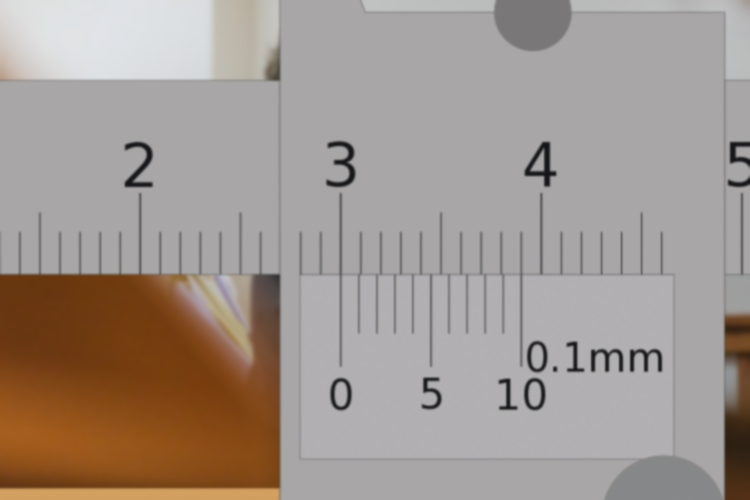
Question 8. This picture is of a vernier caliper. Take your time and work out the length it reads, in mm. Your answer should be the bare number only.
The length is 30.0
